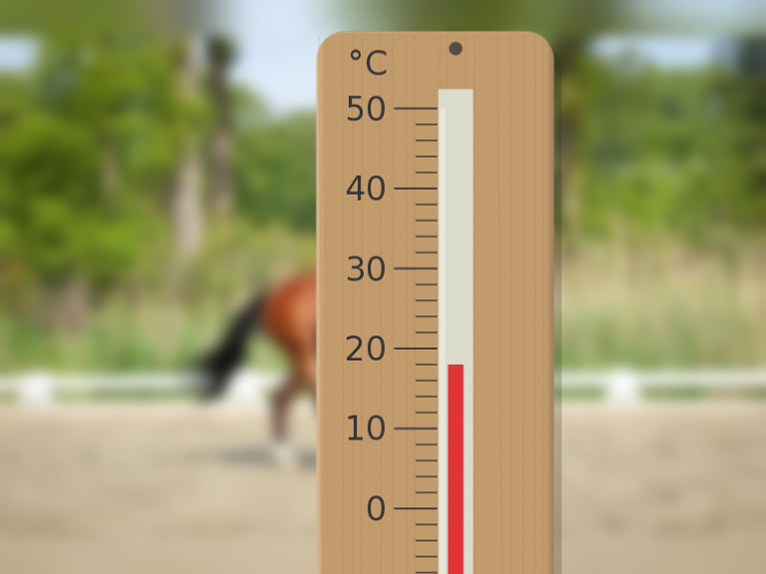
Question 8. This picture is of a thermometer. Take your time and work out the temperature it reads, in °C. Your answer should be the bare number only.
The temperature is 18
